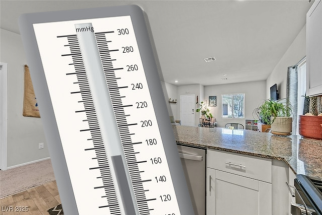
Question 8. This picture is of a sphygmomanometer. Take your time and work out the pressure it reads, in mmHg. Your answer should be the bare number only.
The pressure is 170
